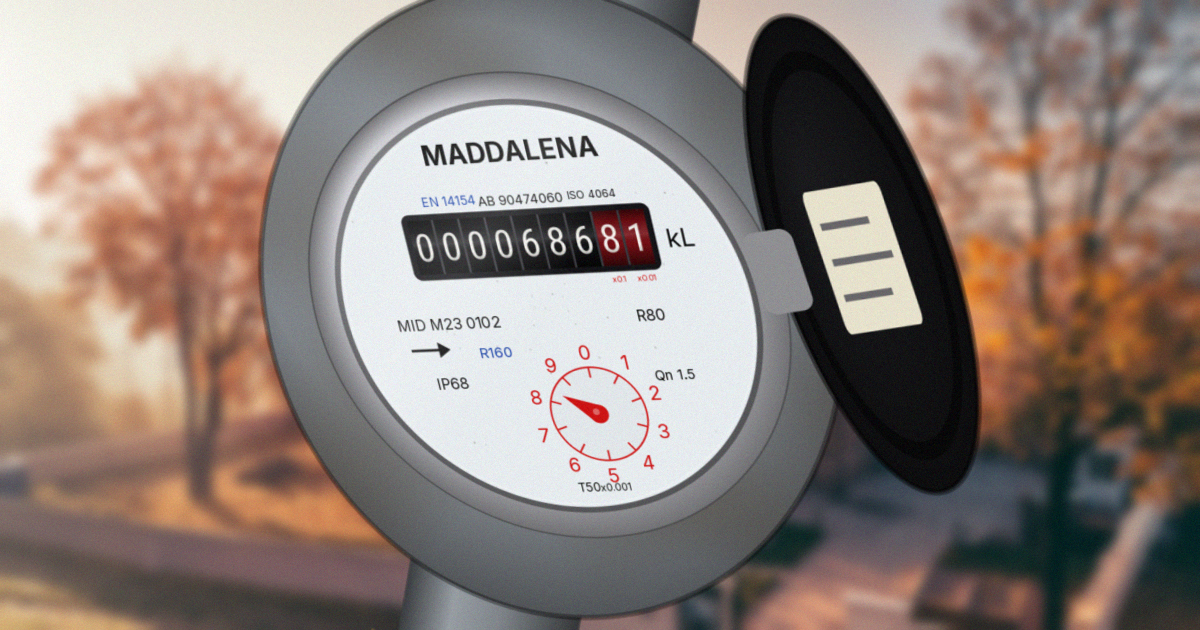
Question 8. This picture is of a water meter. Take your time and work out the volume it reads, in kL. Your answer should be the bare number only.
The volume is 686.818
